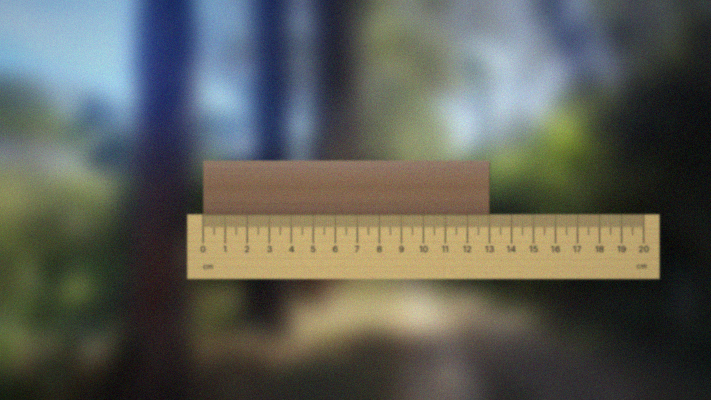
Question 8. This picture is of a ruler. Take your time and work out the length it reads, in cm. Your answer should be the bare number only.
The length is 13
